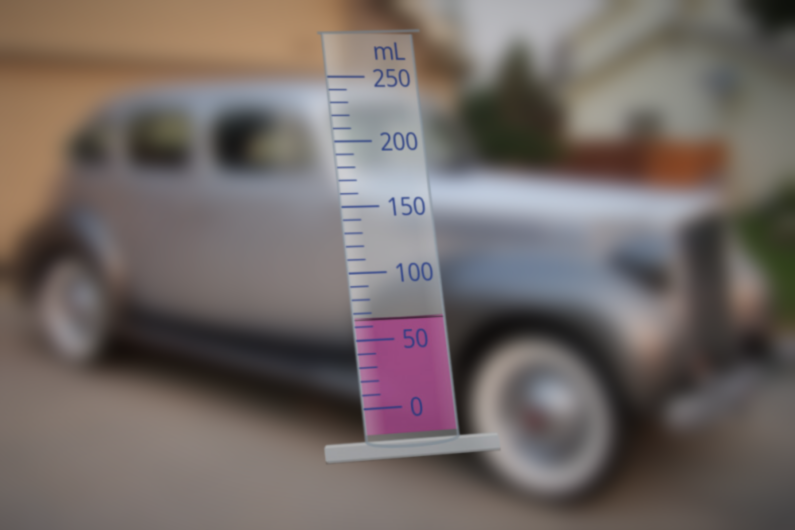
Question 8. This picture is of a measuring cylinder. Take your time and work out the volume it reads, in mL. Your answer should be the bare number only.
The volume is 65
